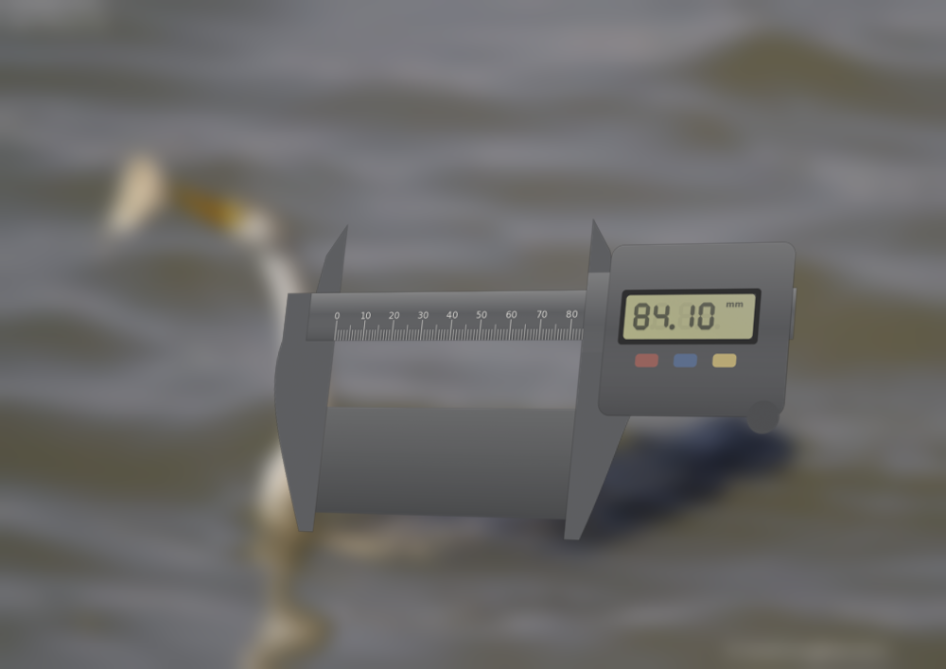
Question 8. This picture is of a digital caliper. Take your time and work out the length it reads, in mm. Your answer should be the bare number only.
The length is 84.10
